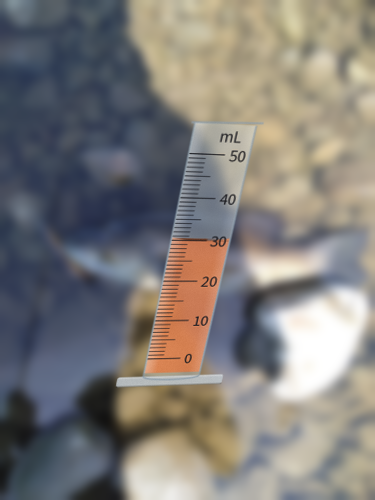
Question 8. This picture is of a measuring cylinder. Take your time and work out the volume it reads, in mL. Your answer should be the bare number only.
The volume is 30
